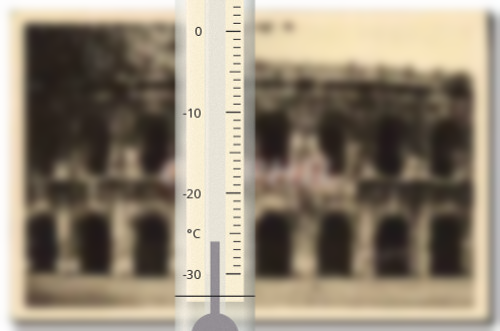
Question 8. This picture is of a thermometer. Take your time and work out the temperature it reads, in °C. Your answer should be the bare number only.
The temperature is -26
